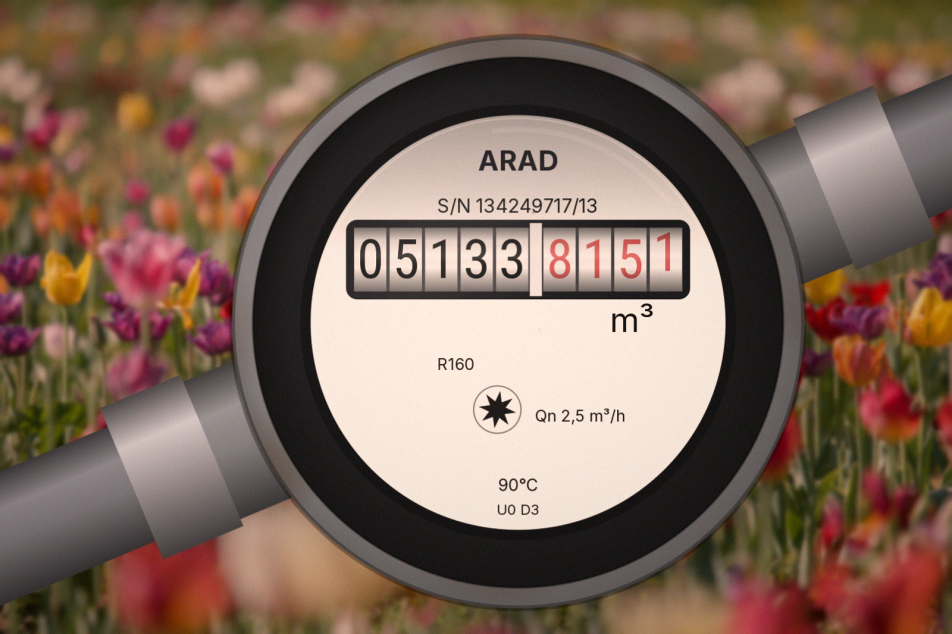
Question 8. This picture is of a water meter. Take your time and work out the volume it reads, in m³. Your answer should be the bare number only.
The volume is 5133.8151
